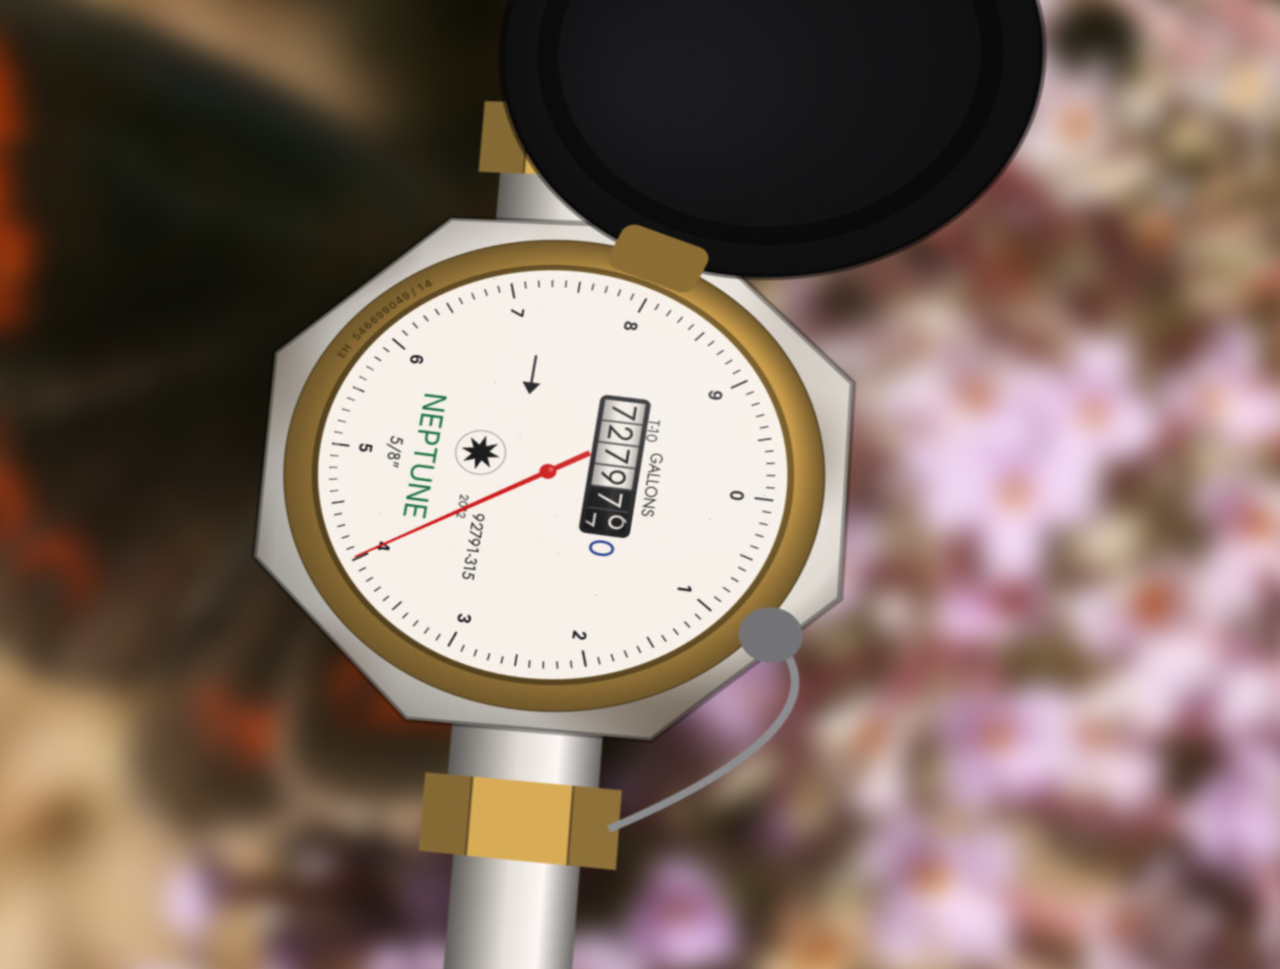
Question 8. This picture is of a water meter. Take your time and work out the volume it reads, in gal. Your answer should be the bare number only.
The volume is 7279764.0
